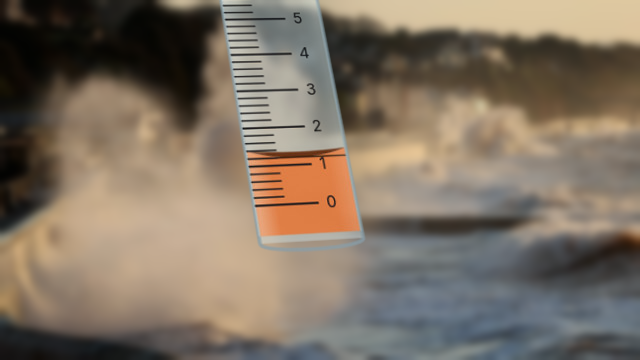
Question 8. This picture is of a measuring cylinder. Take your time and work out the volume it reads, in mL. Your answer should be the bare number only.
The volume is 1.2
